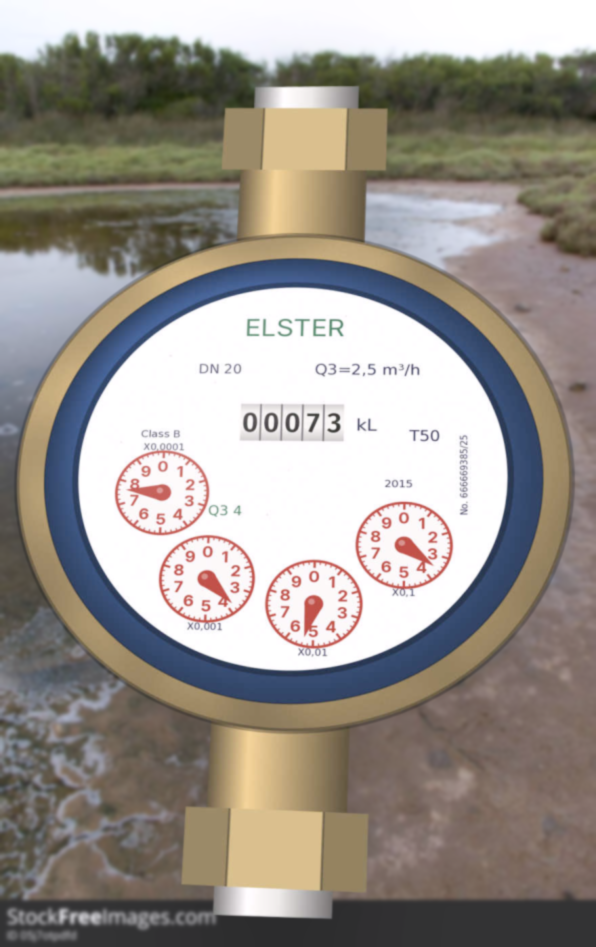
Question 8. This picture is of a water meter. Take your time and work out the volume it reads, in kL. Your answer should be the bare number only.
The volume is 73.3537
